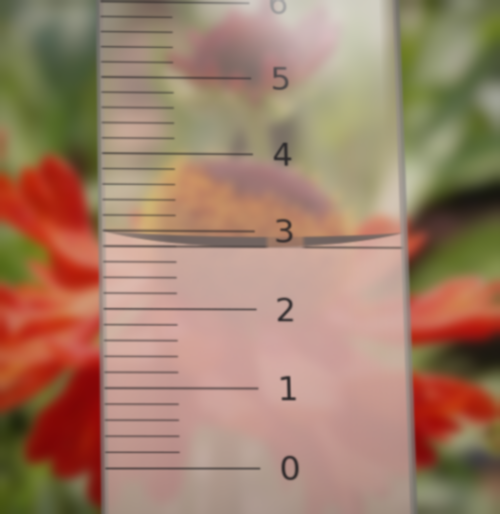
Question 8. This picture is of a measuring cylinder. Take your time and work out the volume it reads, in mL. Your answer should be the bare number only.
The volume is 2.8
